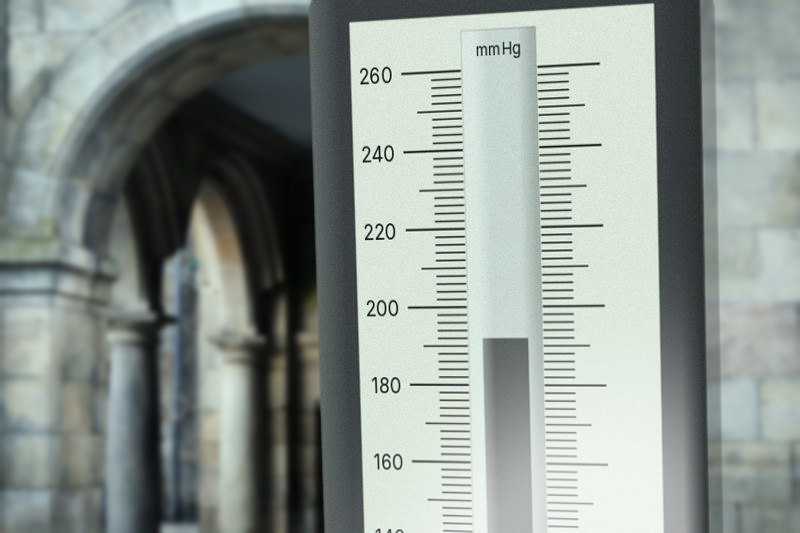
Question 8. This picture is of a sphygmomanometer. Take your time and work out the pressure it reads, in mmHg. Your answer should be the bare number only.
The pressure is 192
